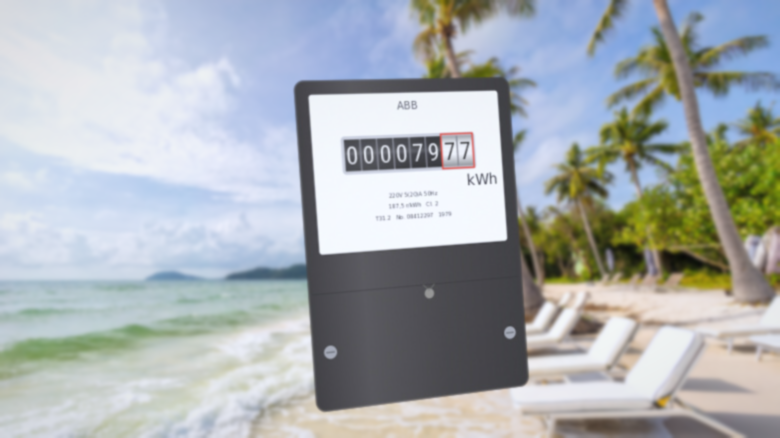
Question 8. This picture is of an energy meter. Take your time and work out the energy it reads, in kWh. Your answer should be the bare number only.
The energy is 79.77
